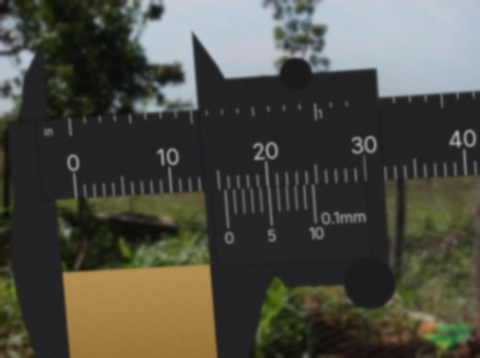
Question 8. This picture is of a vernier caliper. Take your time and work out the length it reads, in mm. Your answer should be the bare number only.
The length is 15.6
